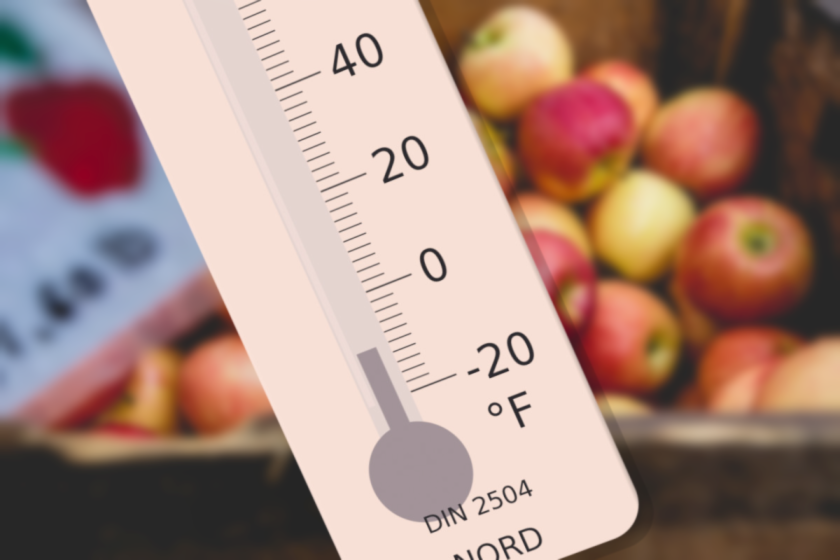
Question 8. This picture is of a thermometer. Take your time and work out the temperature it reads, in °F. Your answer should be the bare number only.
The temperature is -10
